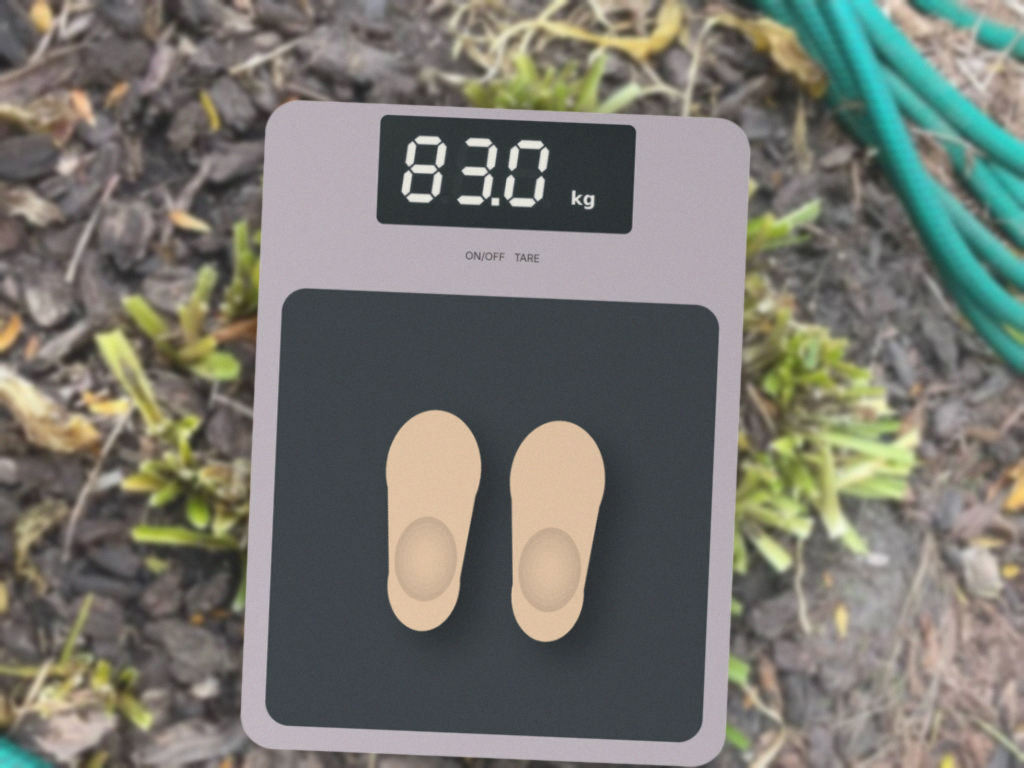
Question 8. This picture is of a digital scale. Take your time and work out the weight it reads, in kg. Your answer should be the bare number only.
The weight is 83.0
